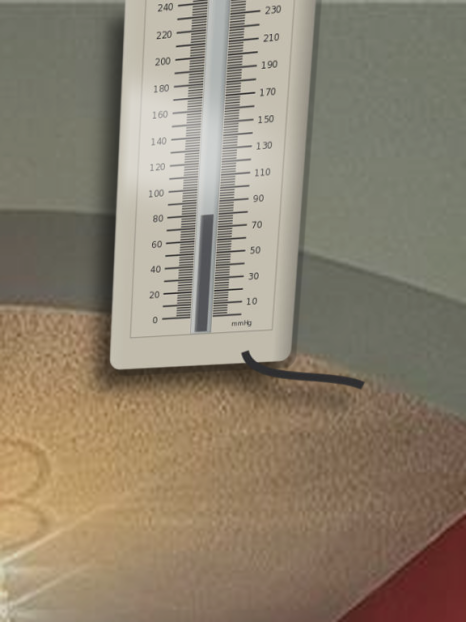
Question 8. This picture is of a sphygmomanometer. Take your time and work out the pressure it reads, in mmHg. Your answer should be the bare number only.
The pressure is 80
